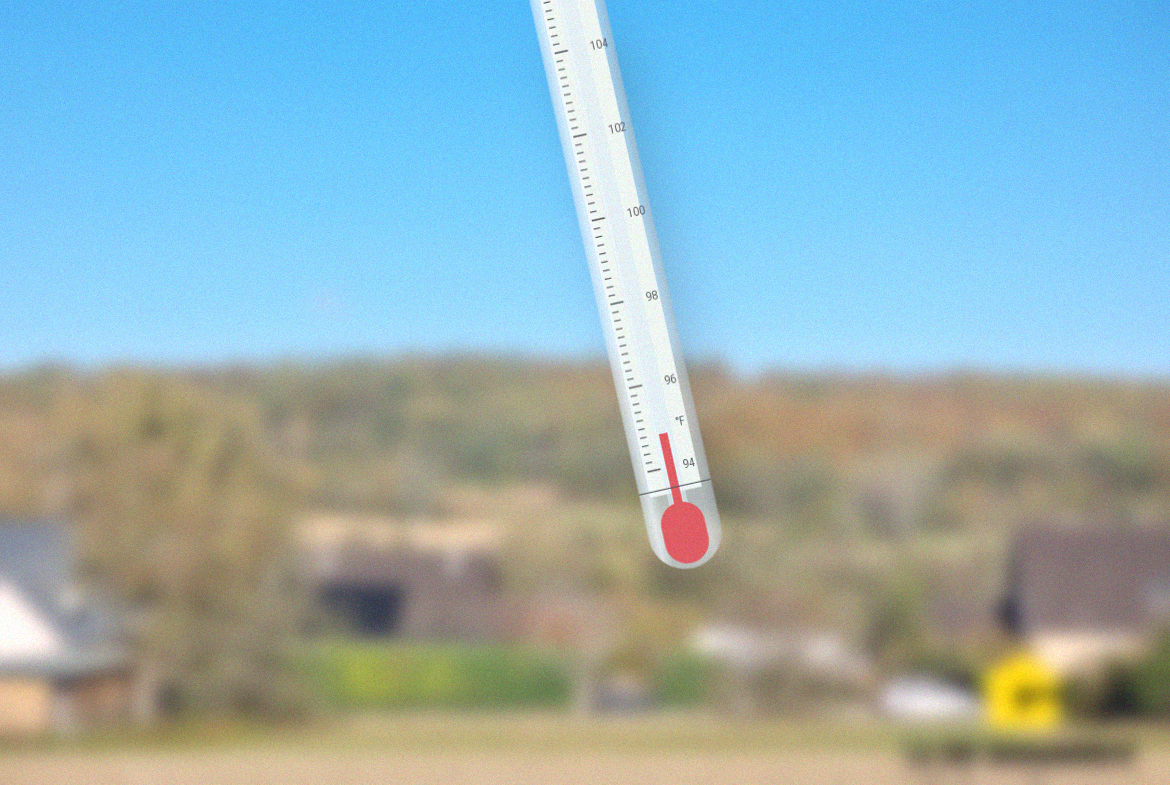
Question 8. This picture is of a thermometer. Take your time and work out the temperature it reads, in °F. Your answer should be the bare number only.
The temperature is 94.8
